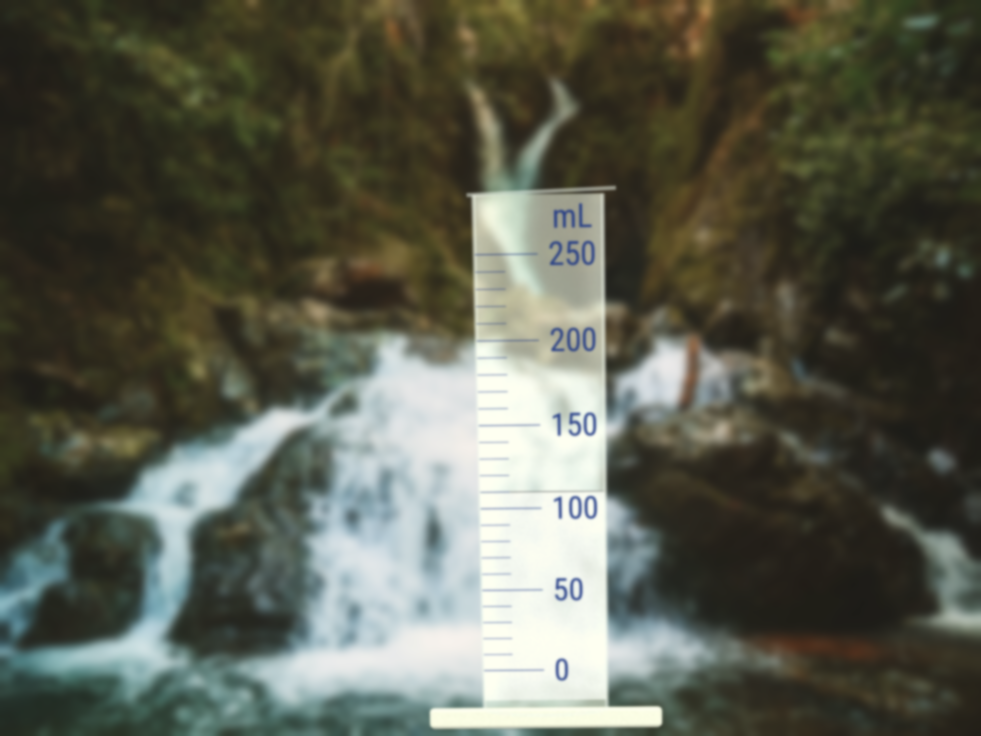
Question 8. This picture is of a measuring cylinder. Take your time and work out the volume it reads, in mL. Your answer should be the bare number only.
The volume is 110
